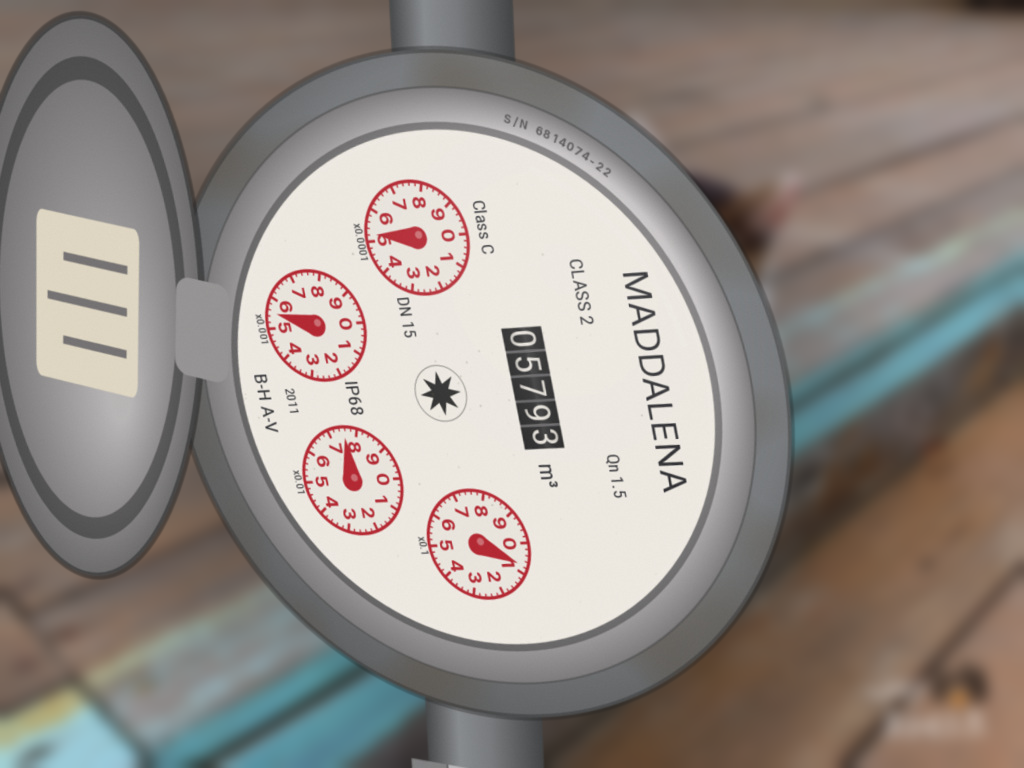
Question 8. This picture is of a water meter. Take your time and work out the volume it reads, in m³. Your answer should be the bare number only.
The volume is 5793.0755
